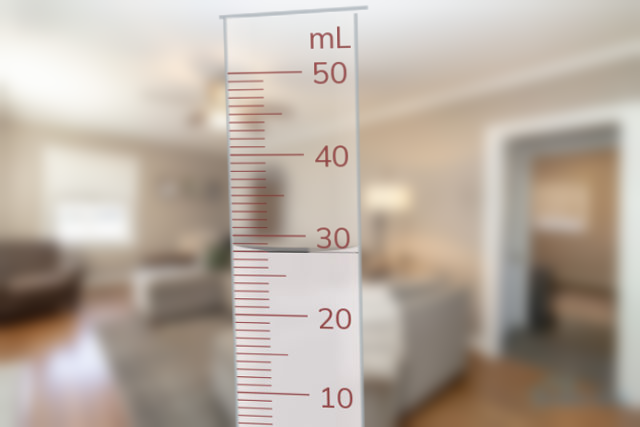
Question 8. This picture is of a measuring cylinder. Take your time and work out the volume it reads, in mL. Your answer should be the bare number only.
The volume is 28
